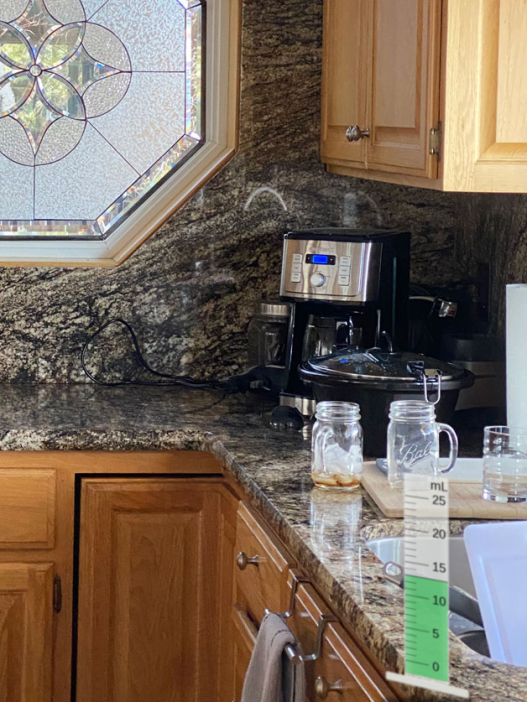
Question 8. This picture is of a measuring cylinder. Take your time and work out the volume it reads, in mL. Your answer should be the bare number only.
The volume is 13
